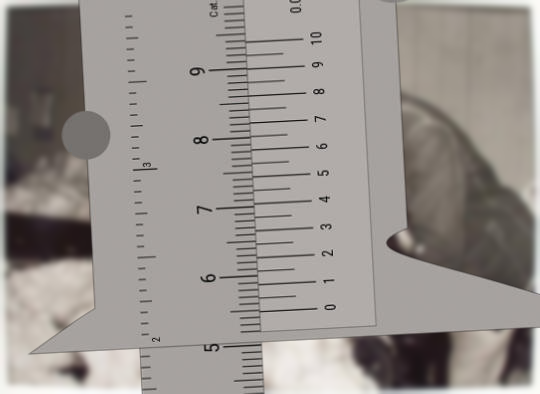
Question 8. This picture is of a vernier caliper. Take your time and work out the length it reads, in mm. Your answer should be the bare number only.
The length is 54.8
